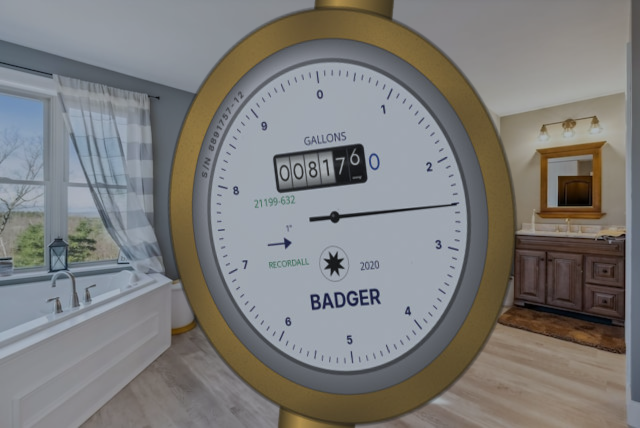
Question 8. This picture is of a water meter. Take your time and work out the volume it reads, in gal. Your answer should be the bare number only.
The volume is 81762.5
